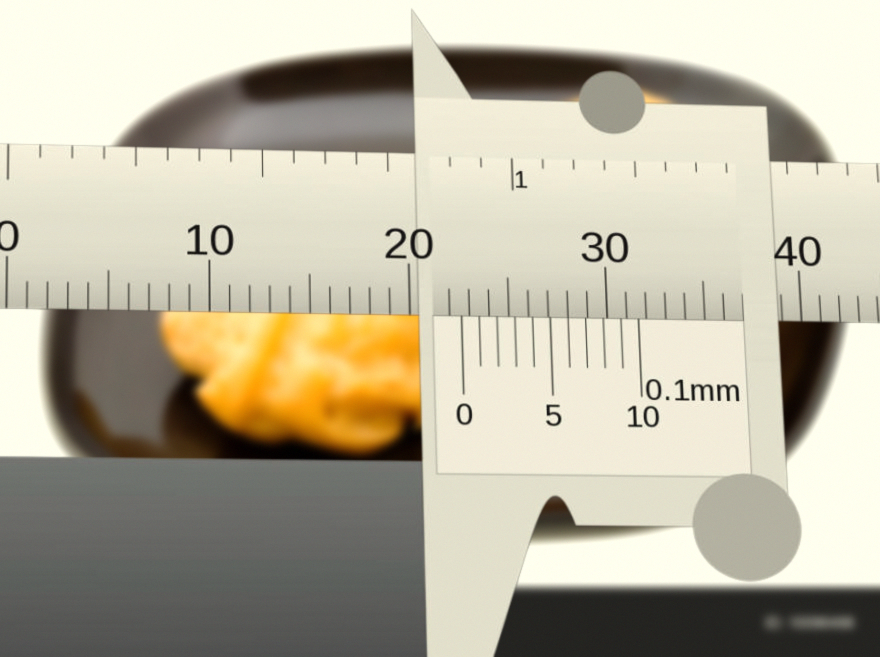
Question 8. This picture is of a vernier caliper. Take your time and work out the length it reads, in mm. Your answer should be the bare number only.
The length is 22.6
